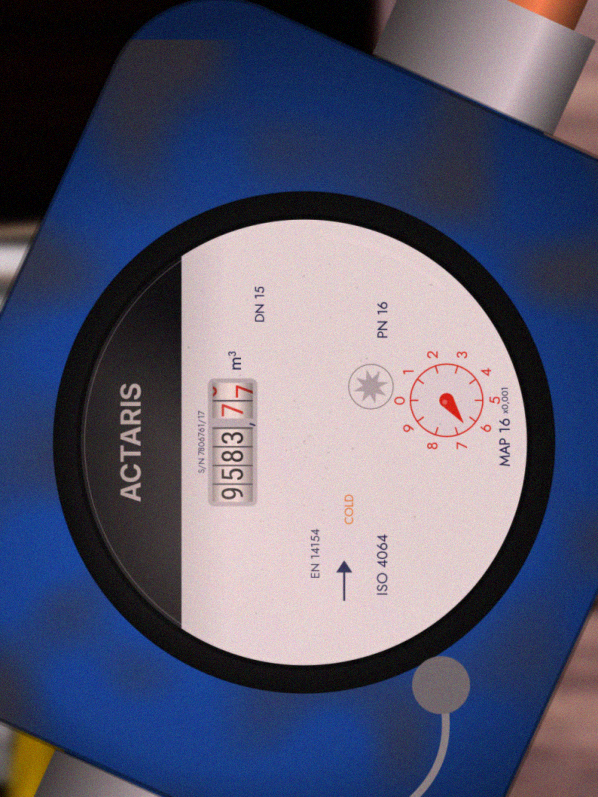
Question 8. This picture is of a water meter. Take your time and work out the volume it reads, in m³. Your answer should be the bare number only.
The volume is 9583.766
